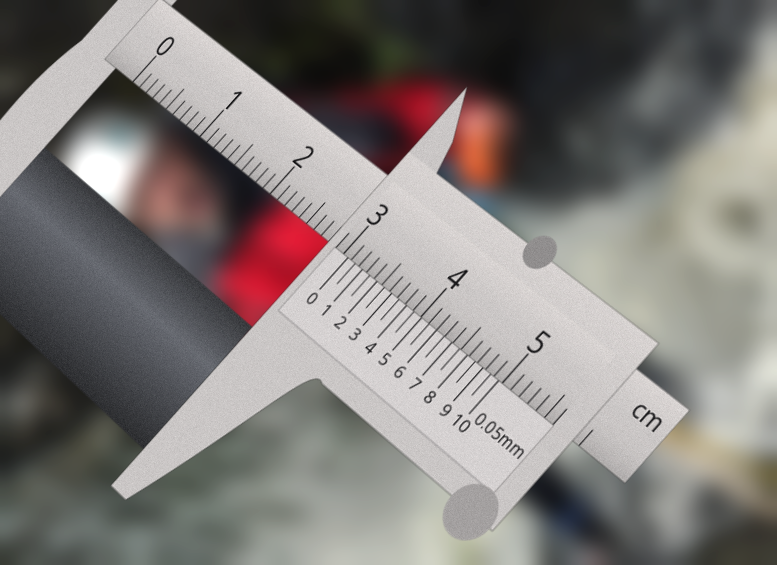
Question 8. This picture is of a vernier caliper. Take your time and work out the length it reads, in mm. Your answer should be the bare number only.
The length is 30.6
